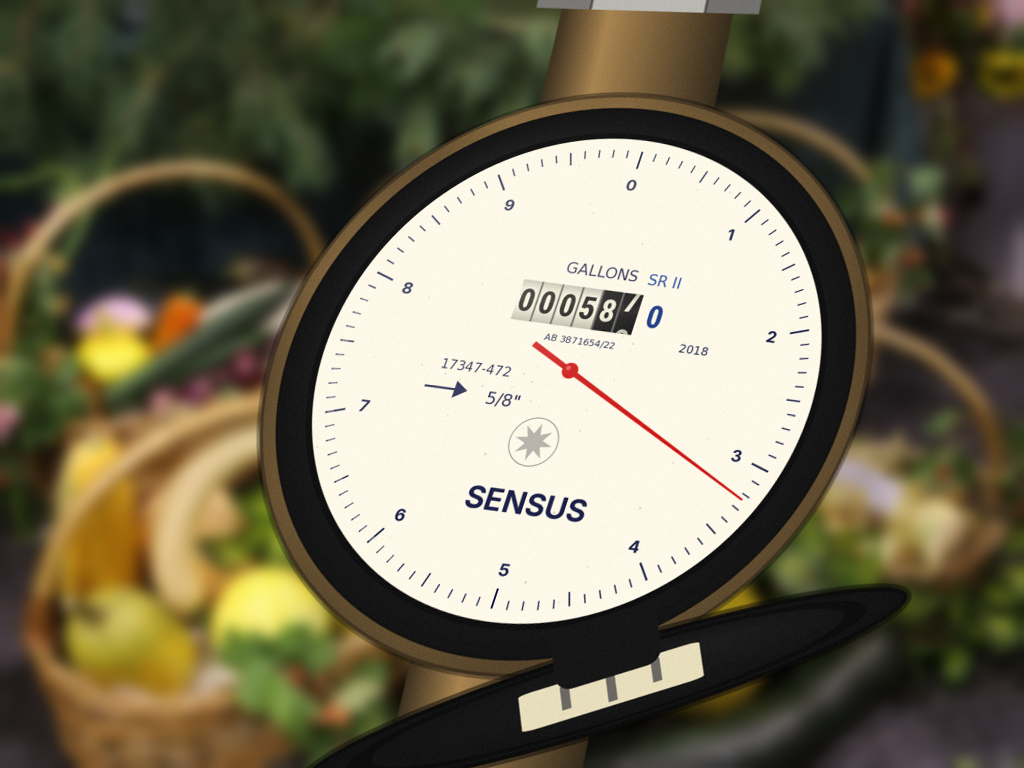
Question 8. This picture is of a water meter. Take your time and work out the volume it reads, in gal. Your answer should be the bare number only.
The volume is 5873.2
